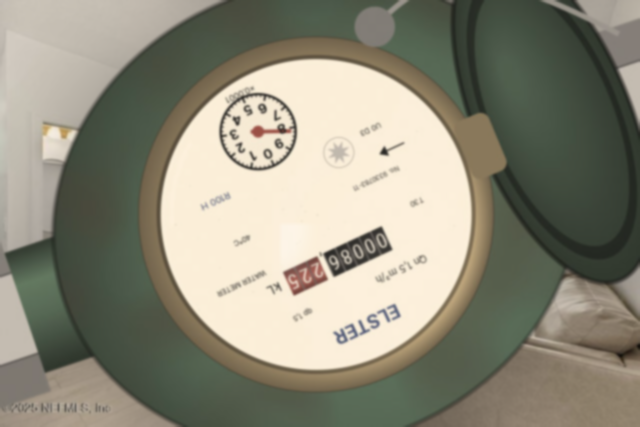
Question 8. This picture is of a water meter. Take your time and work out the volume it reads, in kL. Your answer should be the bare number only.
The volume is 86.2258
